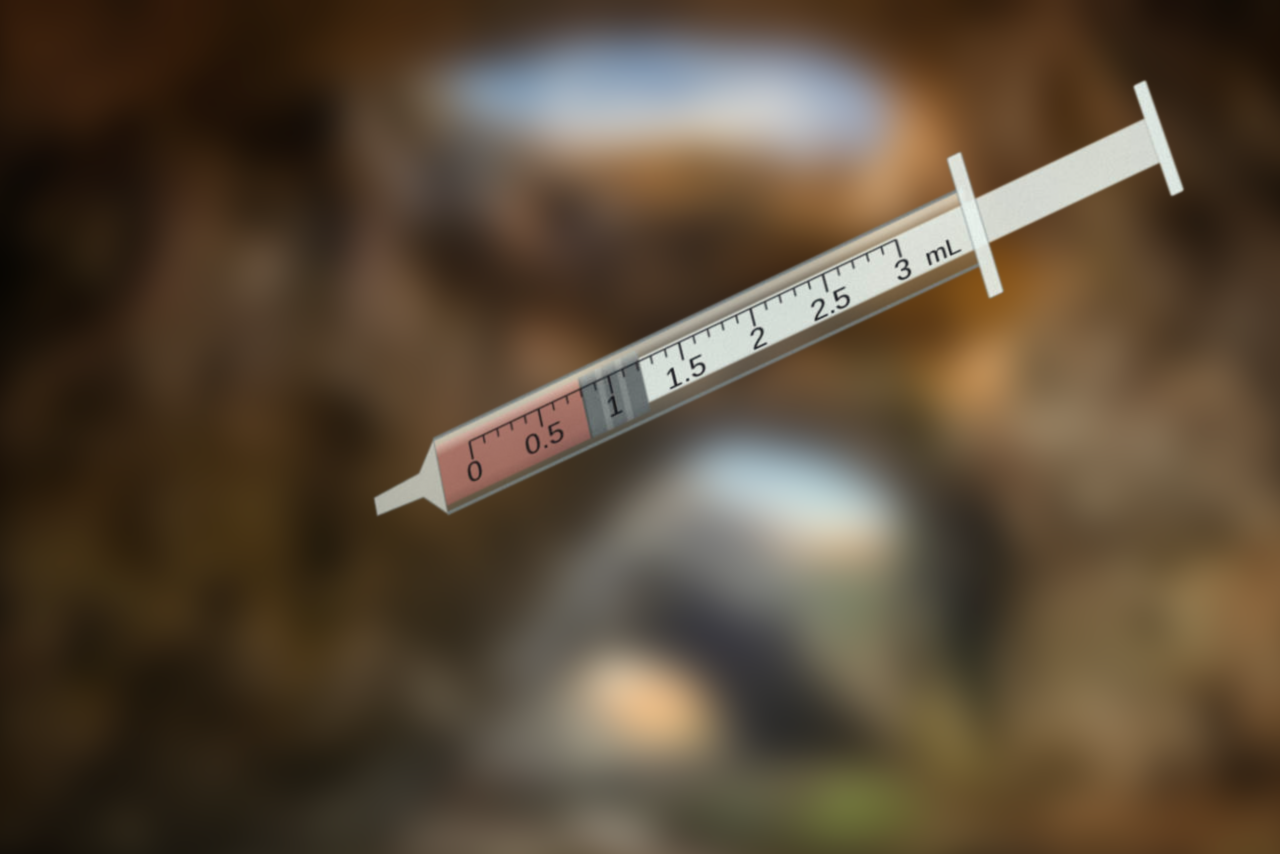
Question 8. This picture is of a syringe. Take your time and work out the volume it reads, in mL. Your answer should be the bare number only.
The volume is 0.8
